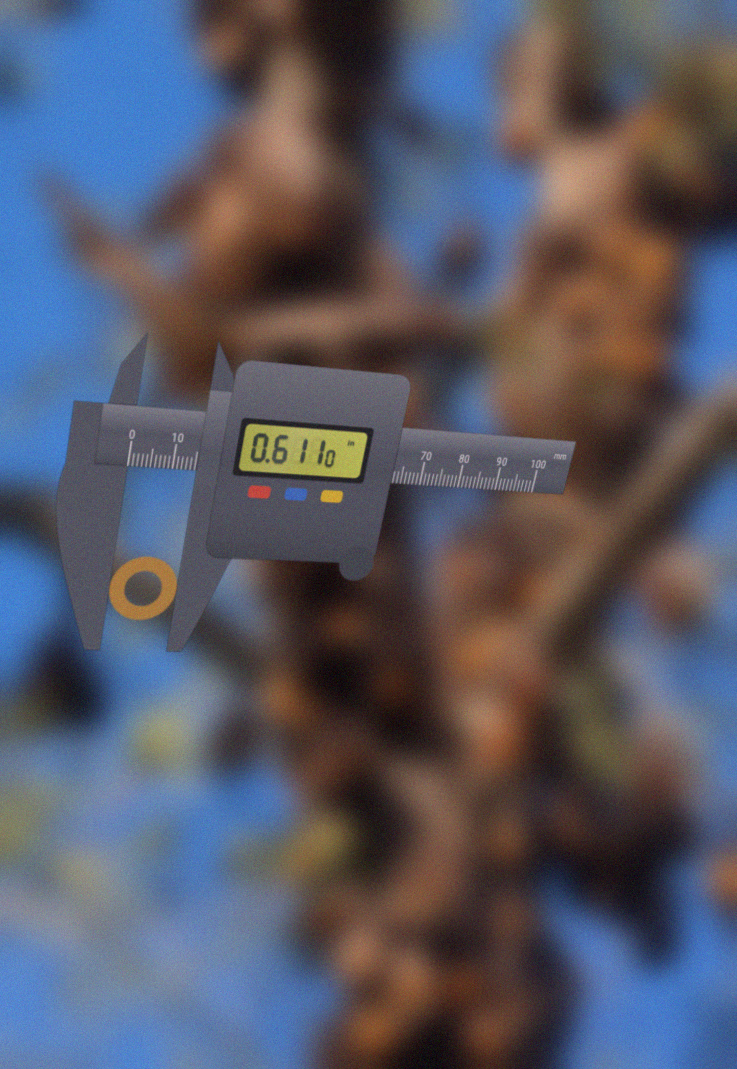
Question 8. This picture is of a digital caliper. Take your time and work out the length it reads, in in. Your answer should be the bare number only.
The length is 0.6110
